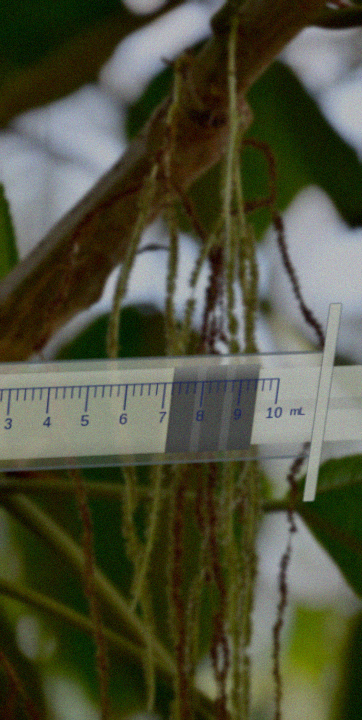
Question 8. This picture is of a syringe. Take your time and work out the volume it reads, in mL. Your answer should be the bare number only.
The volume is 7.2
